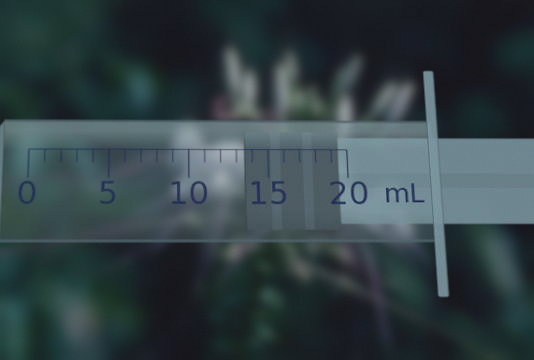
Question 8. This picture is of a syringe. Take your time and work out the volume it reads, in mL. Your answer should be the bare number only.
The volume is 13.5
